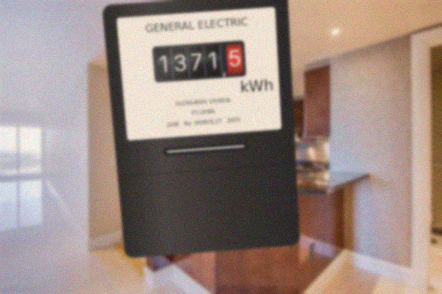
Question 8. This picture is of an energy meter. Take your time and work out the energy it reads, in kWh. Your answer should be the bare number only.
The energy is 1371.5
